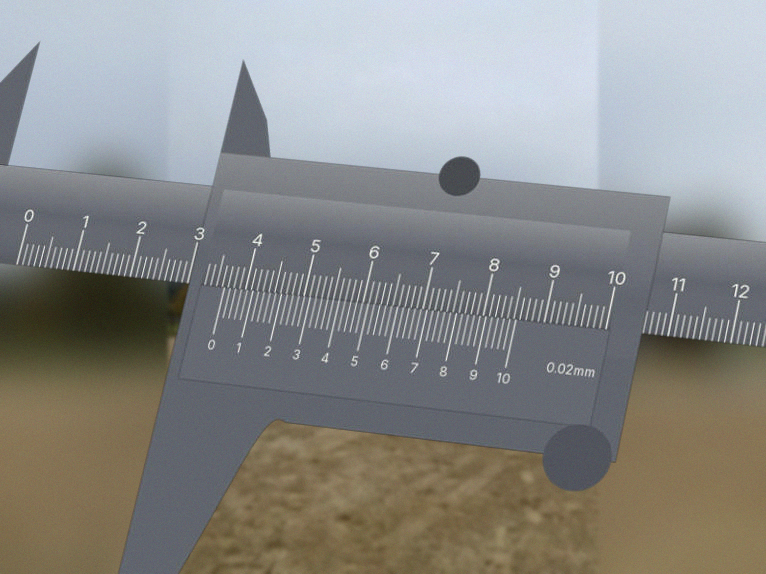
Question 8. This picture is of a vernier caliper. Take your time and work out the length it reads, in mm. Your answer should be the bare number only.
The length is 36.4
